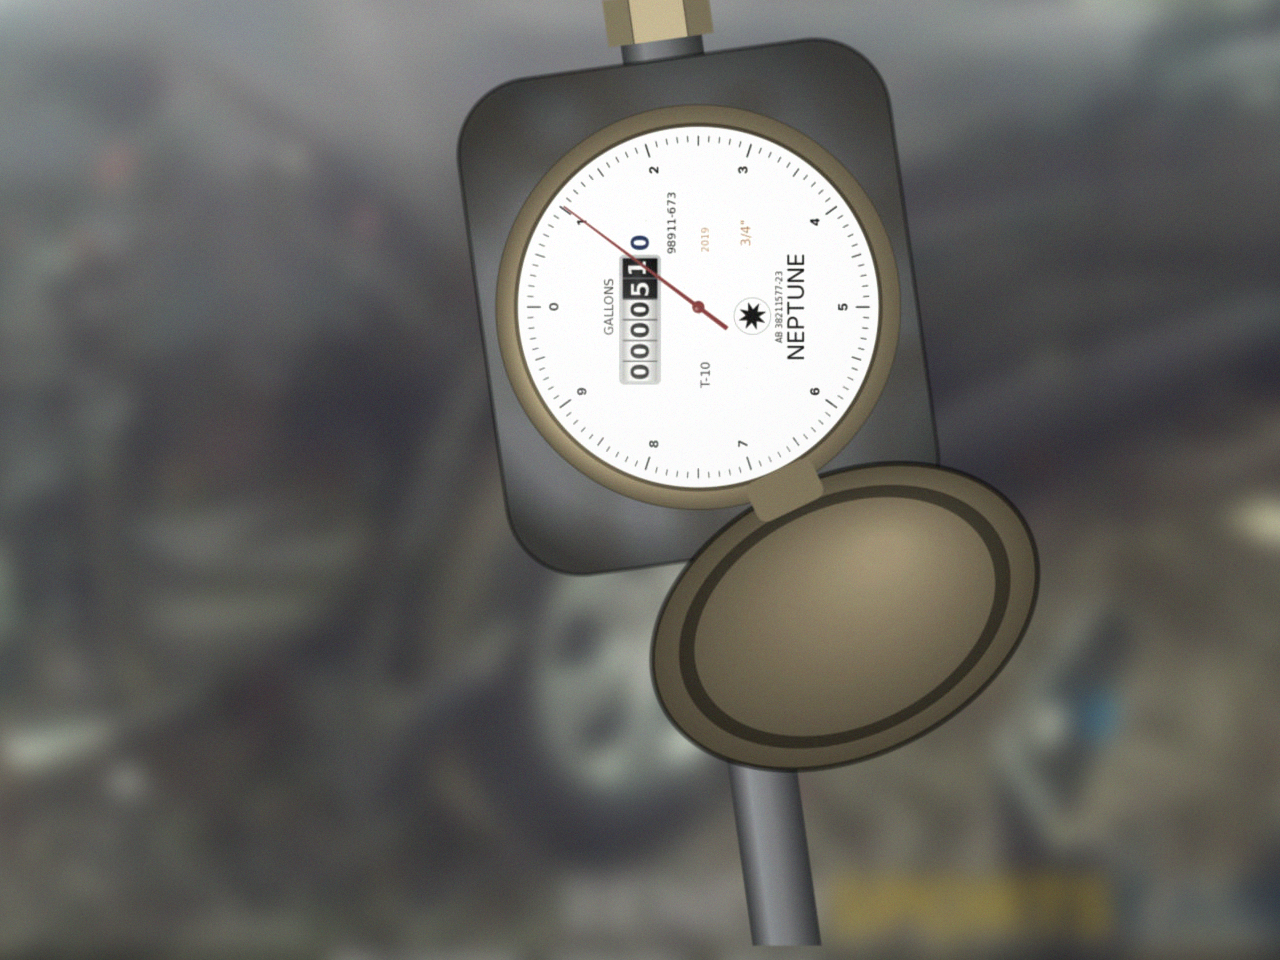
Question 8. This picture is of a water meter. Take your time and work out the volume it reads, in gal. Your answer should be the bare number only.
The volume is 511.0
